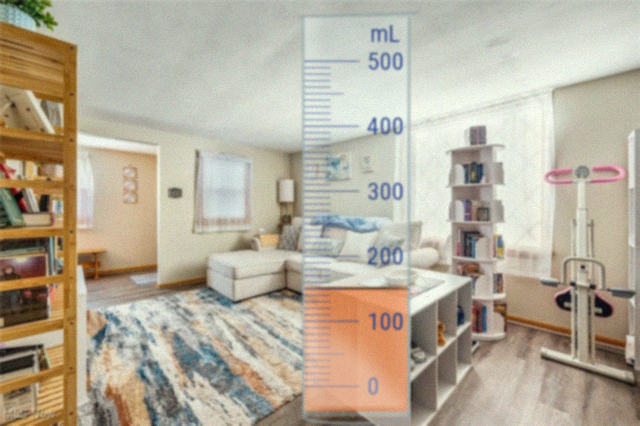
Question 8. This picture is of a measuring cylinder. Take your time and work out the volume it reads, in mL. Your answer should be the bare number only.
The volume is 150
